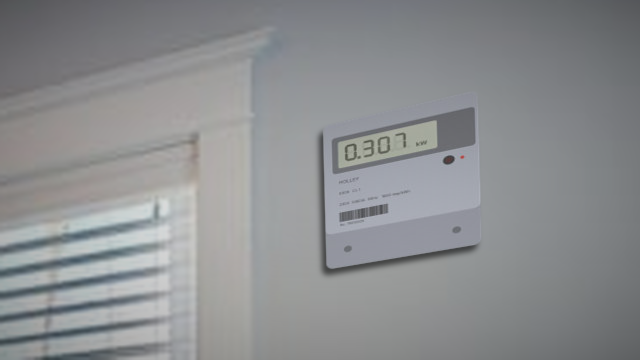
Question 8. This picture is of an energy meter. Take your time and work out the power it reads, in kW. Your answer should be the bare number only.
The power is 0.307
